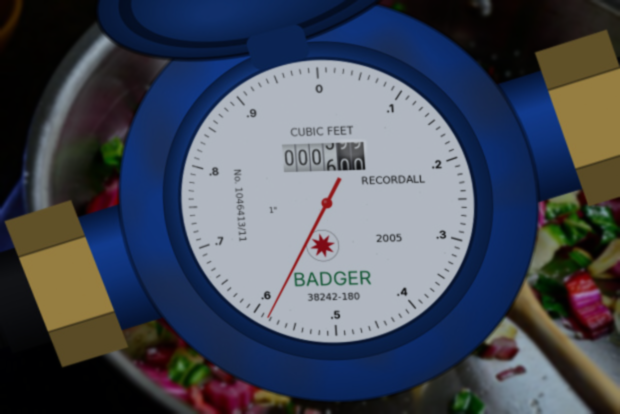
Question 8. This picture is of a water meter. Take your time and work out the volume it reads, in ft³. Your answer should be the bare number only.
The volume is 599.58
